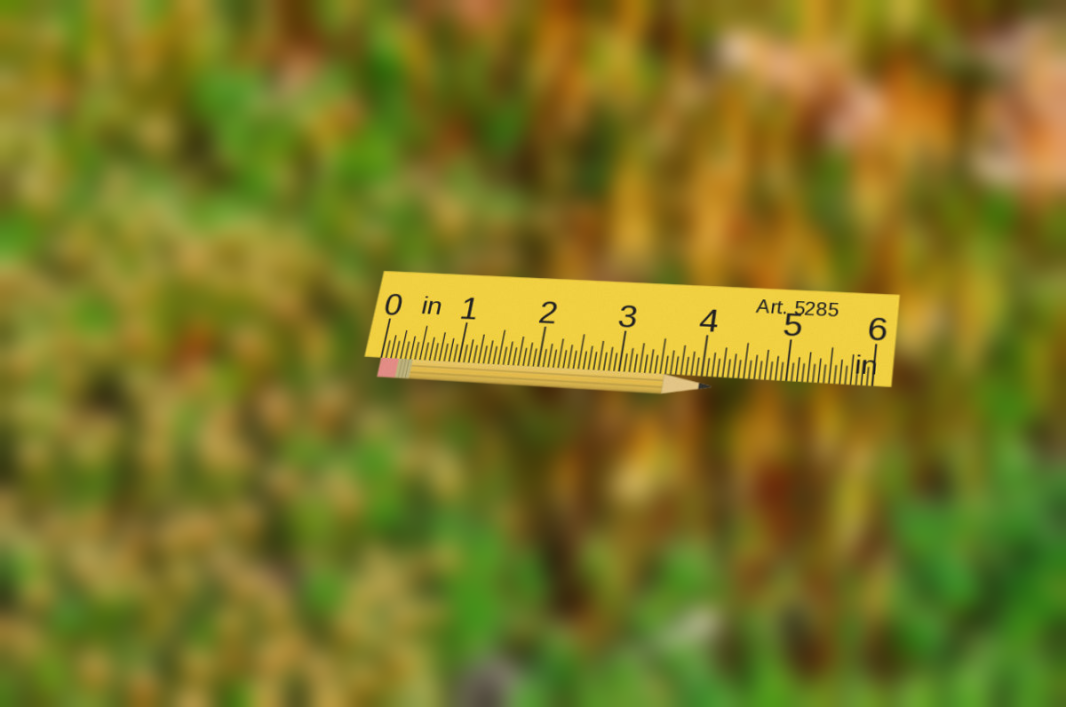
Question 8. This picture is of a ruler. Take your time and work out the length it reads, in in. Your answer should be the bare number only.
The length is 4.125
